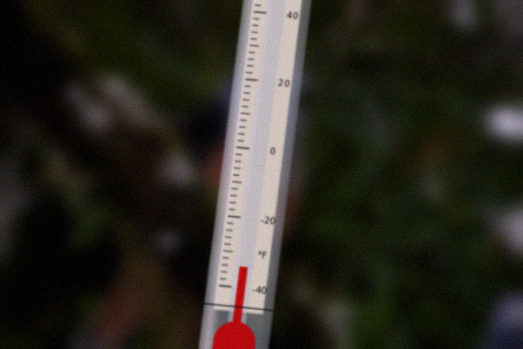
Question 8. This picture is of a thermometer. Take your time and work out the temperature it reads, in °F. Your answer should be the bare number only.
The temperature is -34
